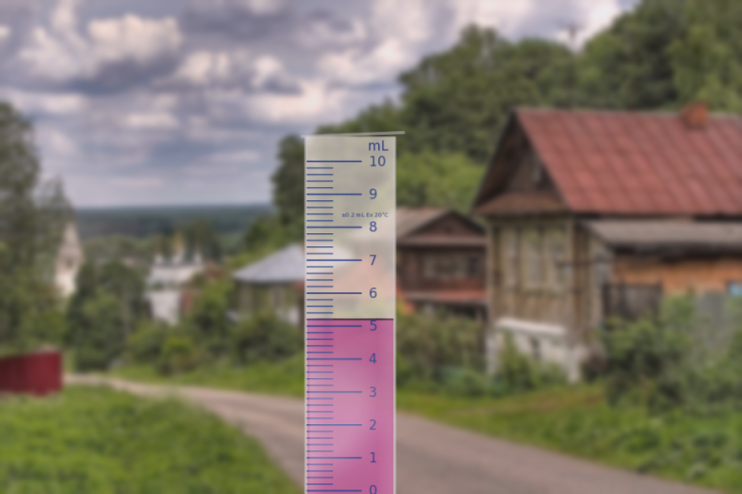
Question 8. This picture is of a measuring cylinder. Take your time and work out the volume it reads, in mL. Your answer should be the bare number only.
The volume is 5.2
